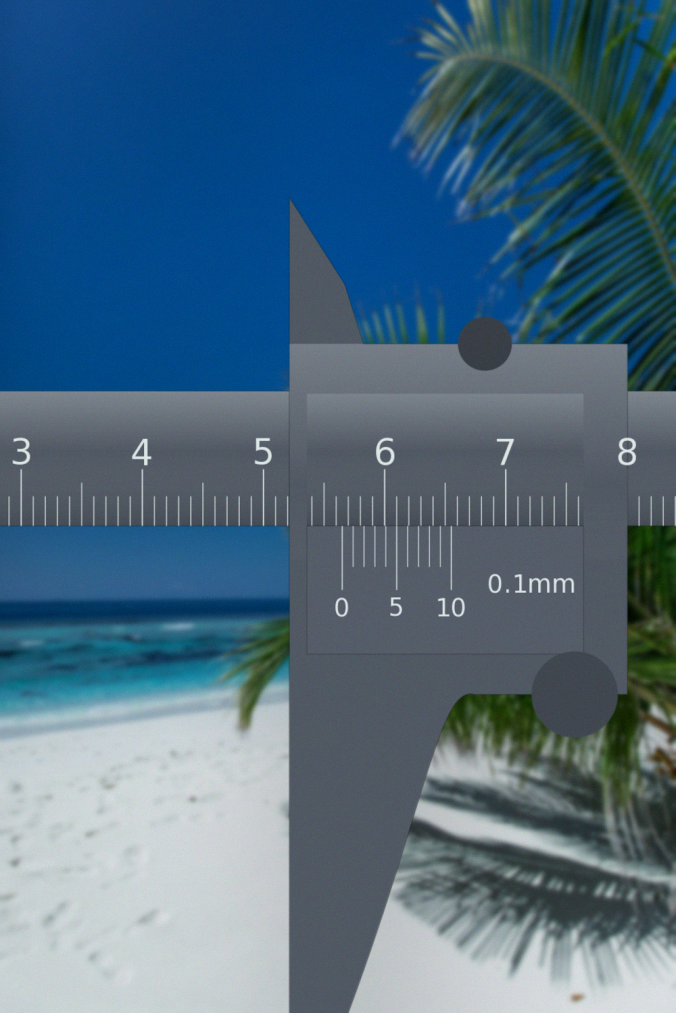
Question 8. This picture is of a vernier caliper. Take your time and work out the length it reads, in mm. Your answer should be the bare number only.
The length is 56.5
